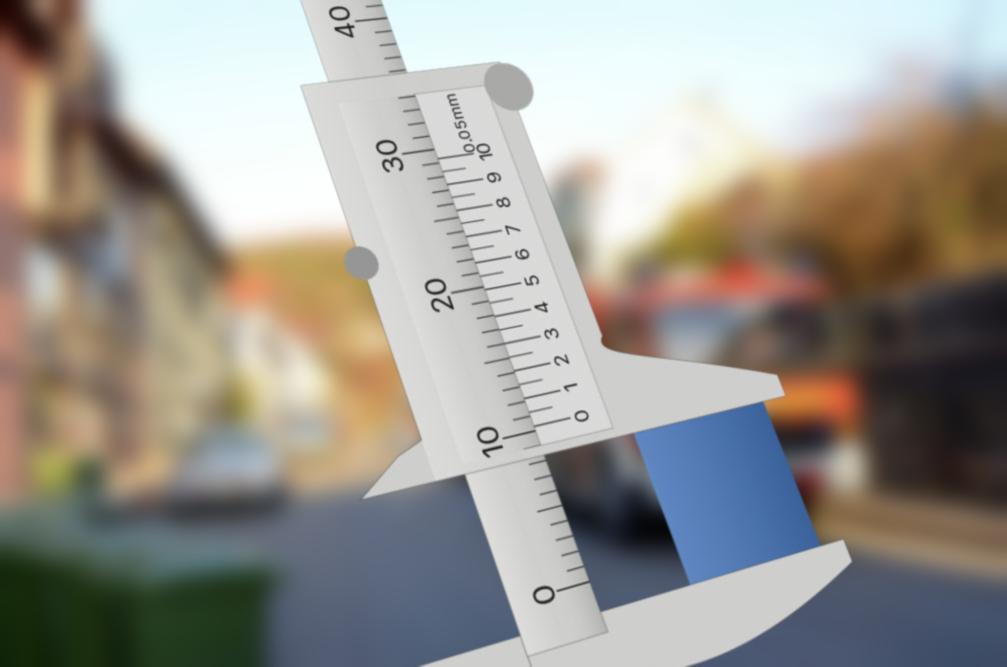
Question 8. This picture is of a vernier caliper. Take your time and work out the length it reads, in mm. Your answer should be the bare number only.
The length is 10.3
